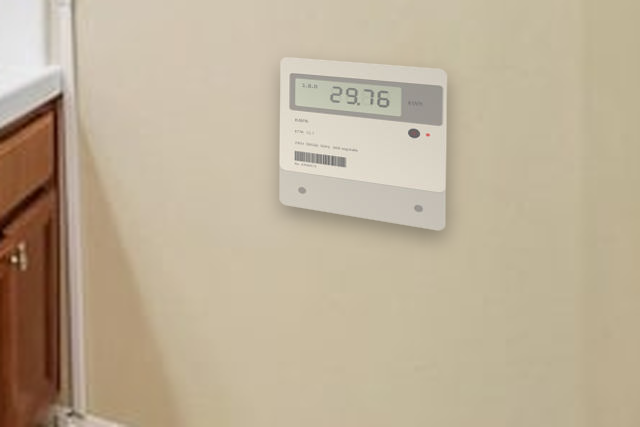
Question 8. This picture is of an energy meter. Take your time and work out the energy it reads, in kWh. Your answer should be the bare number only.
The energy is 29.76
